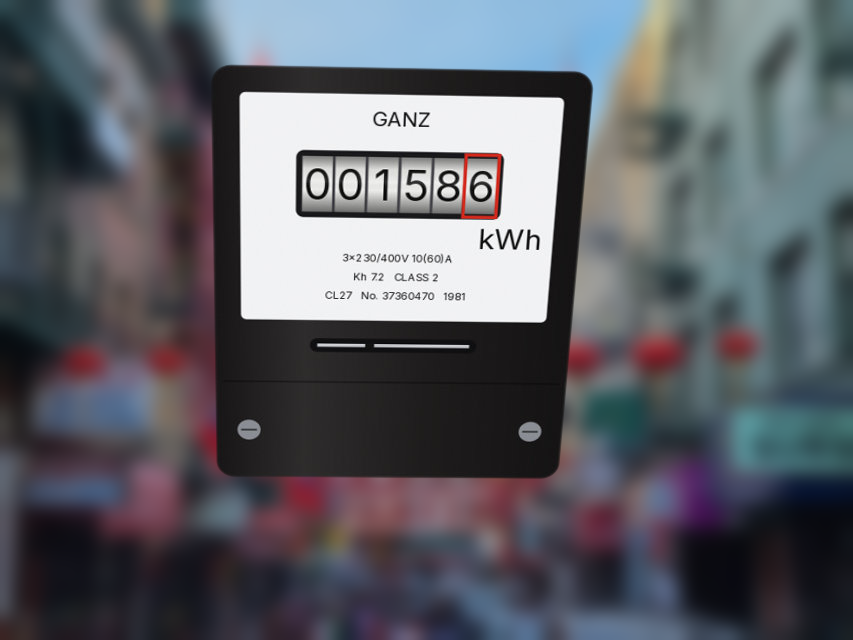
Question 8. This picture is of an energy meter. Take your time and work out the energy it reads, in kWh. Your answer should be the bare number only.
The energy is 158.6
